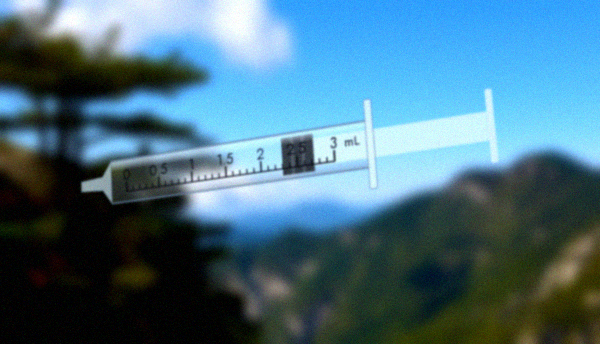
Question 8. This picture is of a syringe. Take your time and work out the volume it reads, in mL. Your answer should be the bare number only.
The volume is 2.3
